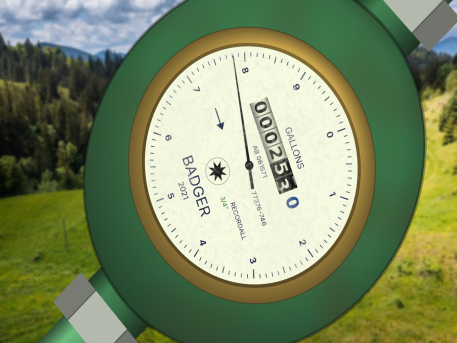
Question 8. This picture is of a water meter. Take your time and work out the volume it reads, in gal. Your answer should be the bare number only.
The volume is 2527.8
